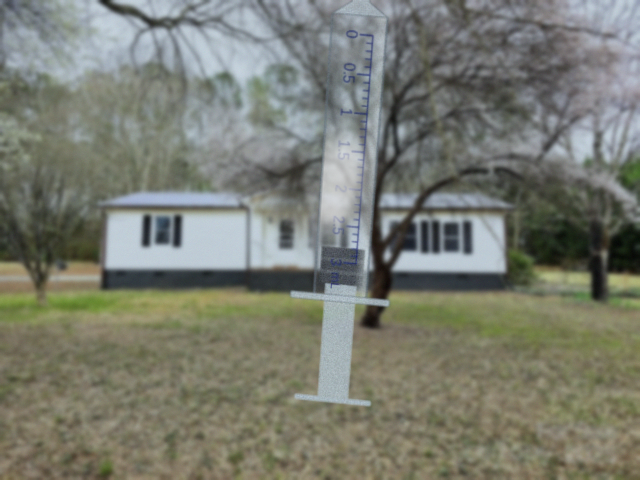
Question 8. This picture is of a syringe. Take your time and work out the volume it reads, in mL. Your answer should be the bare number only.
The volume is 2.8
